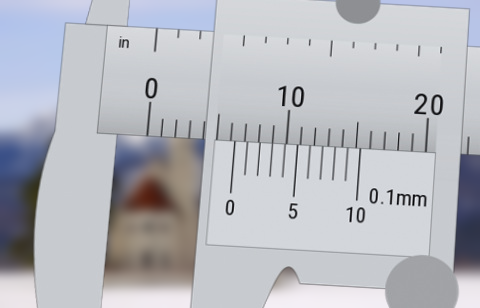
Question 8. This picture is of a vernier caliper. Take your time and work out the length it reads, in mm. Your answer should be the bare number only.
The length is 6.3
